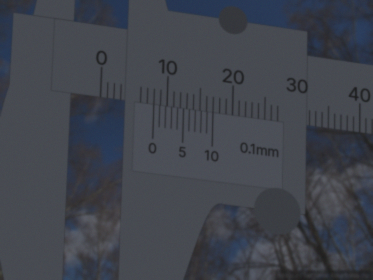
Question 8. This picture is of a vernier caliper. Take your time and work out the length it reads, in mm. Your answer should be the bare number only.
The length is 8.0
